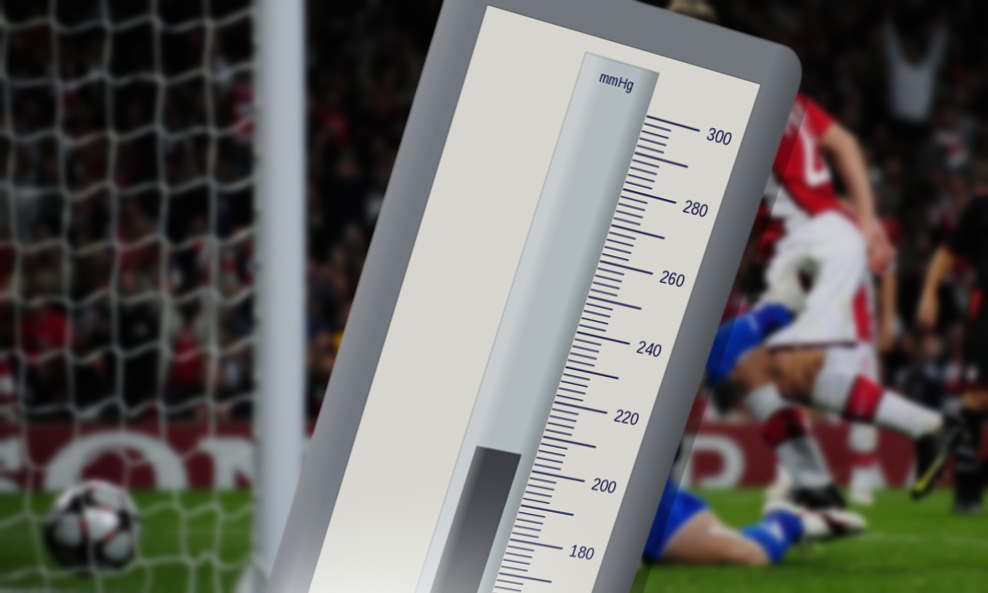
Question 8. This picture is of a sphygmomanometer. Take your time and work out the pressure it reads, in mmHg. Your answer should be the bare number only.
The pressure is 204
